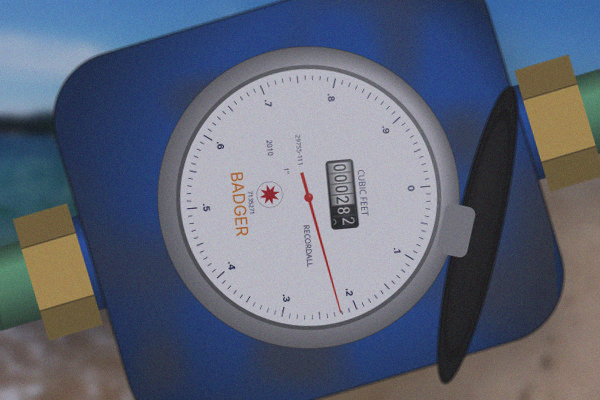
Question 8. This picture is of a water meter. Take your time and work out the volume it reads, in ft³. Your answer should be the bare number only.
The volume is 282.22
